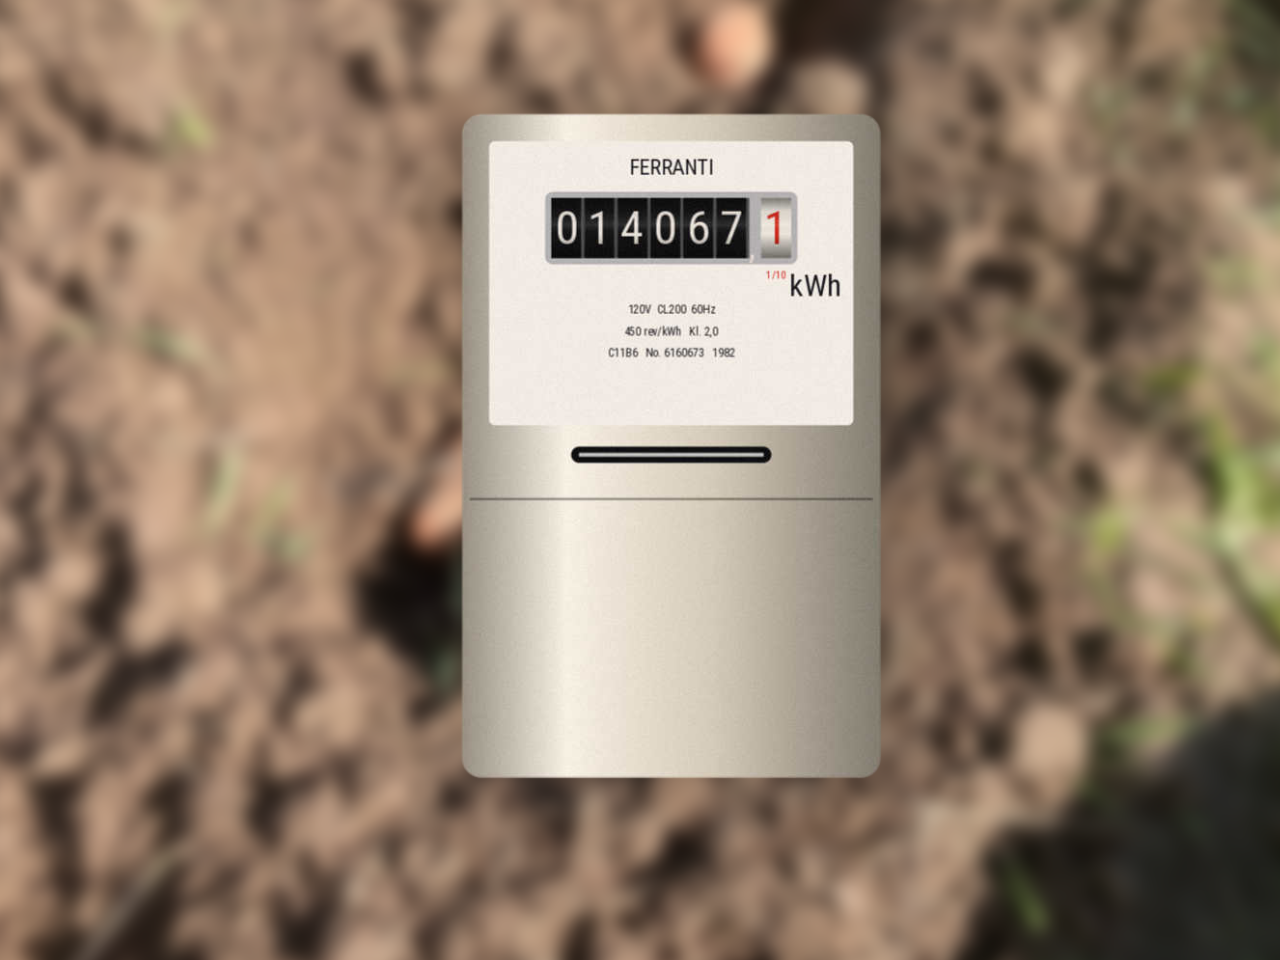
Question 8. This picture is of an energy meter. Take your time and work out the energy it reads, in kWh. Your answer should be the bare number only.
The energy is 14067.1
